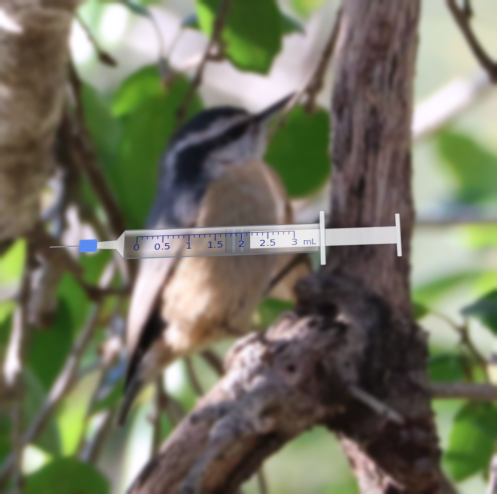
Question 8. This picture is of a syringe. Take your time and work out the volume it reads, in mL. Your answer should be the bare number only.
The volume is 1.7
